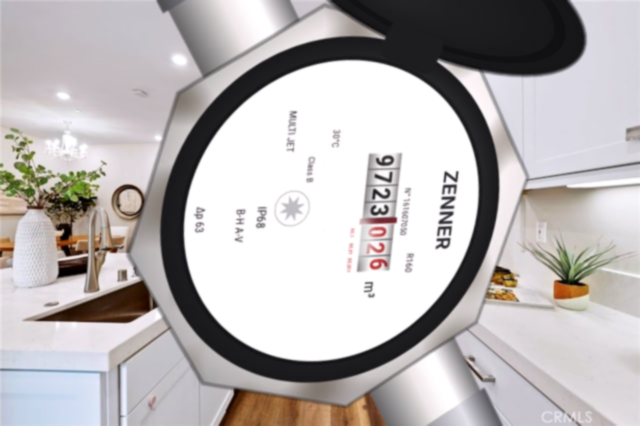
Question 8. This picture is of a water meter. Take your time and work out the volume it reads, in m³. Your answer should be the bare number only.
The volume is 9723.026
